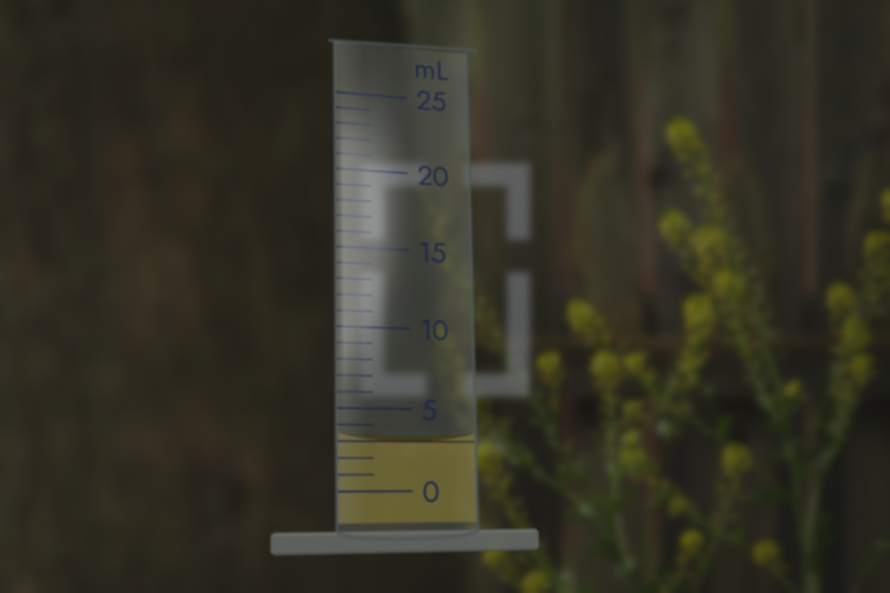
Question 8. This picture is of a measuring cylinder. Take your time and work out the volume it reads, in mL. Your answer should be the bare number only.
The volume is 3
